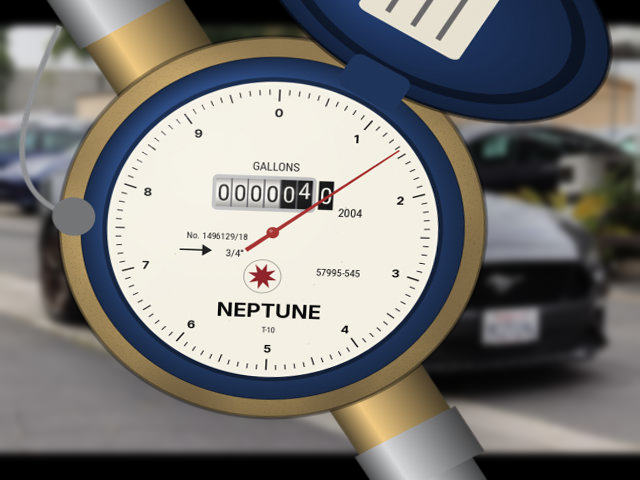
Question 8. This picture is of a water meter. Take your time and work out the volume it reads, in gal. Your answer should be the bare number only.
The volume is 41.4
